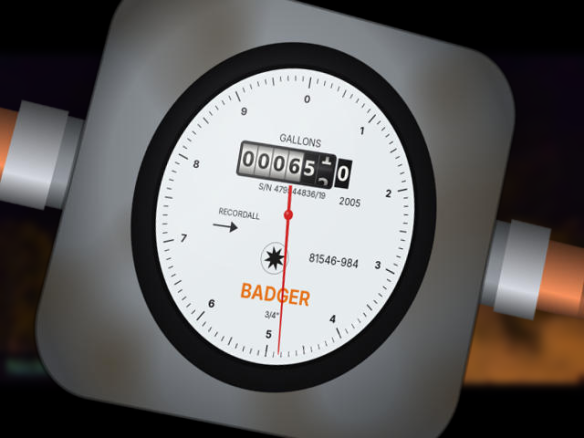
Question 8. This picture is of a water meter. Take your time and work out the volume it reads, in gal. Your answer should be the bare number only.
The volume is 6514.8
